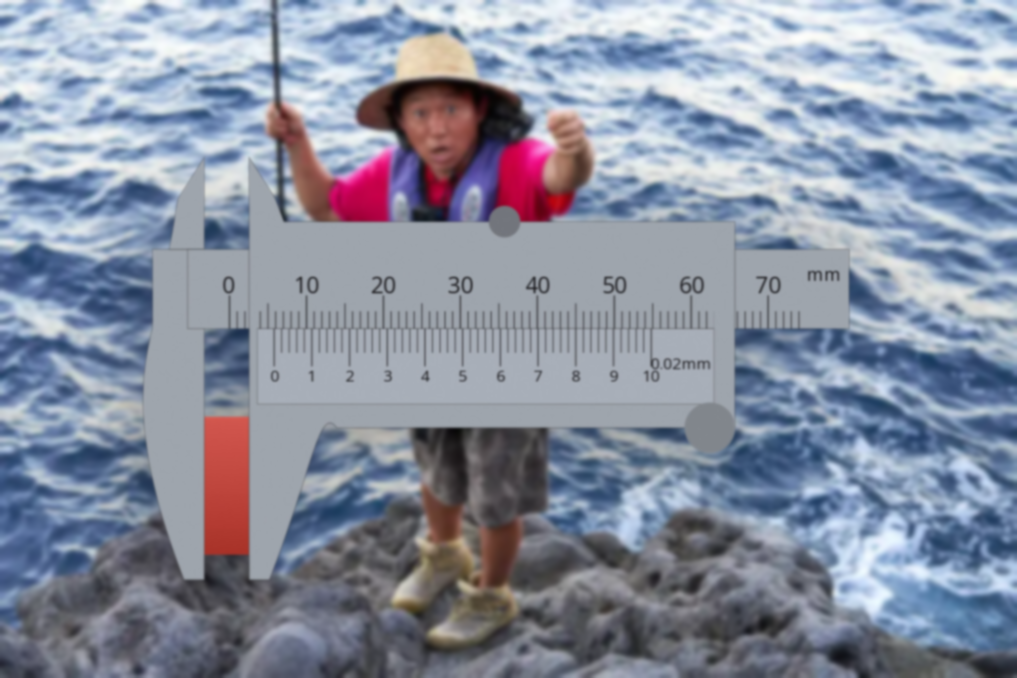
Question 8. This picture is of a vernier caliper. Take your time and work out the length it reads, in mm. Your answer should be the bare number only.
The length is 5.8
